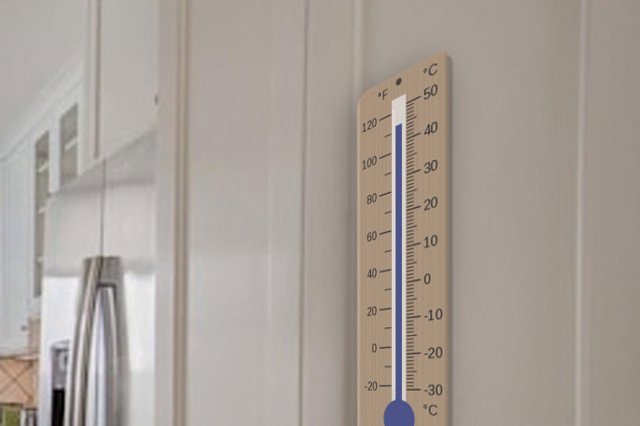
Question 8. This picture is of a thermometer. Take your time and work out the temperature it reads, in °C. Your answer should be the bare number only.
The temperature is 45
